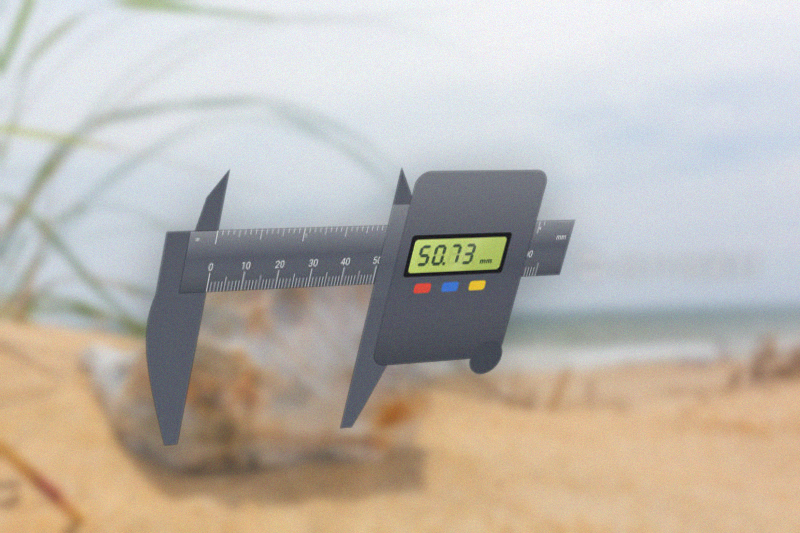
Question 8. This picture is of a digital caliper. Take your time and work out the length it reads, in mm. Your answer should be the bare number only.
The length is 50.73
